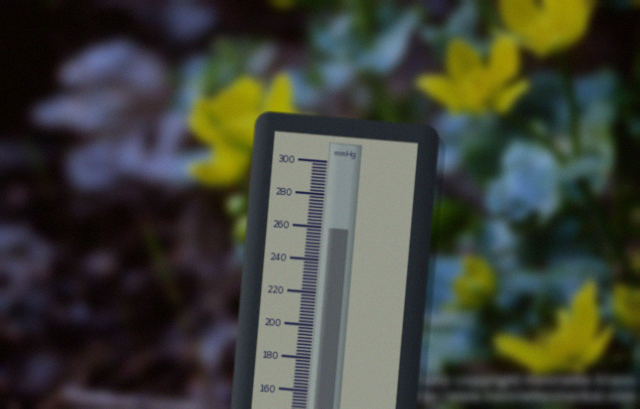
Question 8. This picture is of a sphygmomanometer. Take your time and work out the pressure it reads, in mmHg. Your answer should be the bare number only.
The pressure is 260
